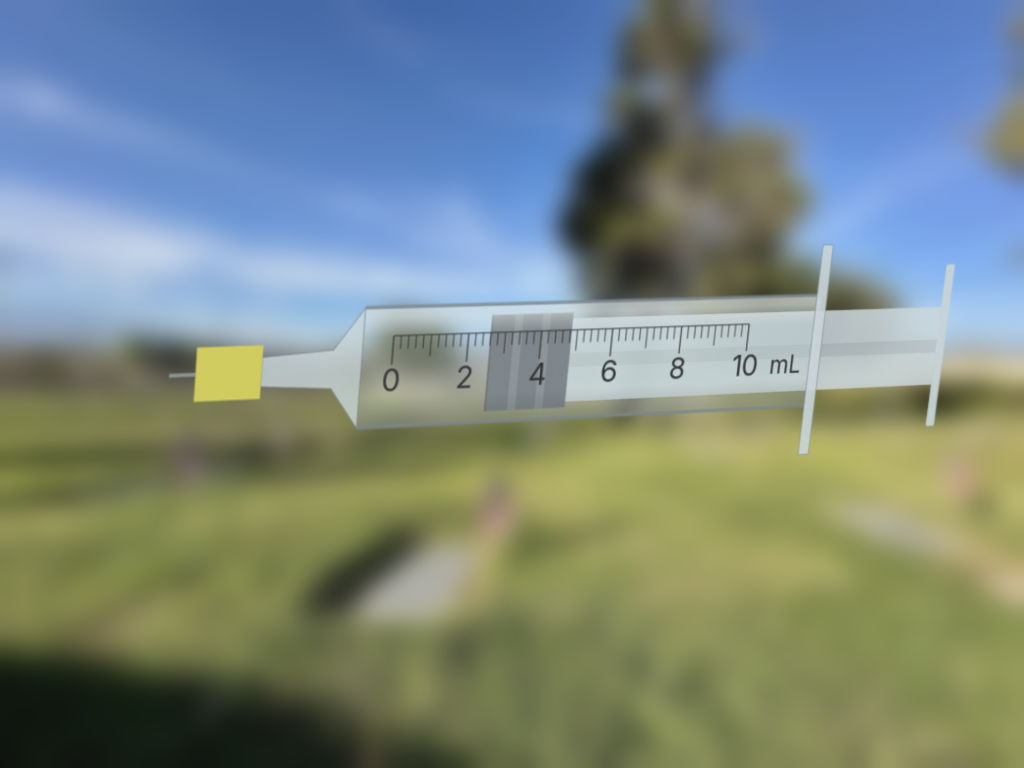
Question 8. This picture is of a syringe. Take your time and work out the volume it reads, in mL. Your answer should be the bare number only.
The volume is 2.6
